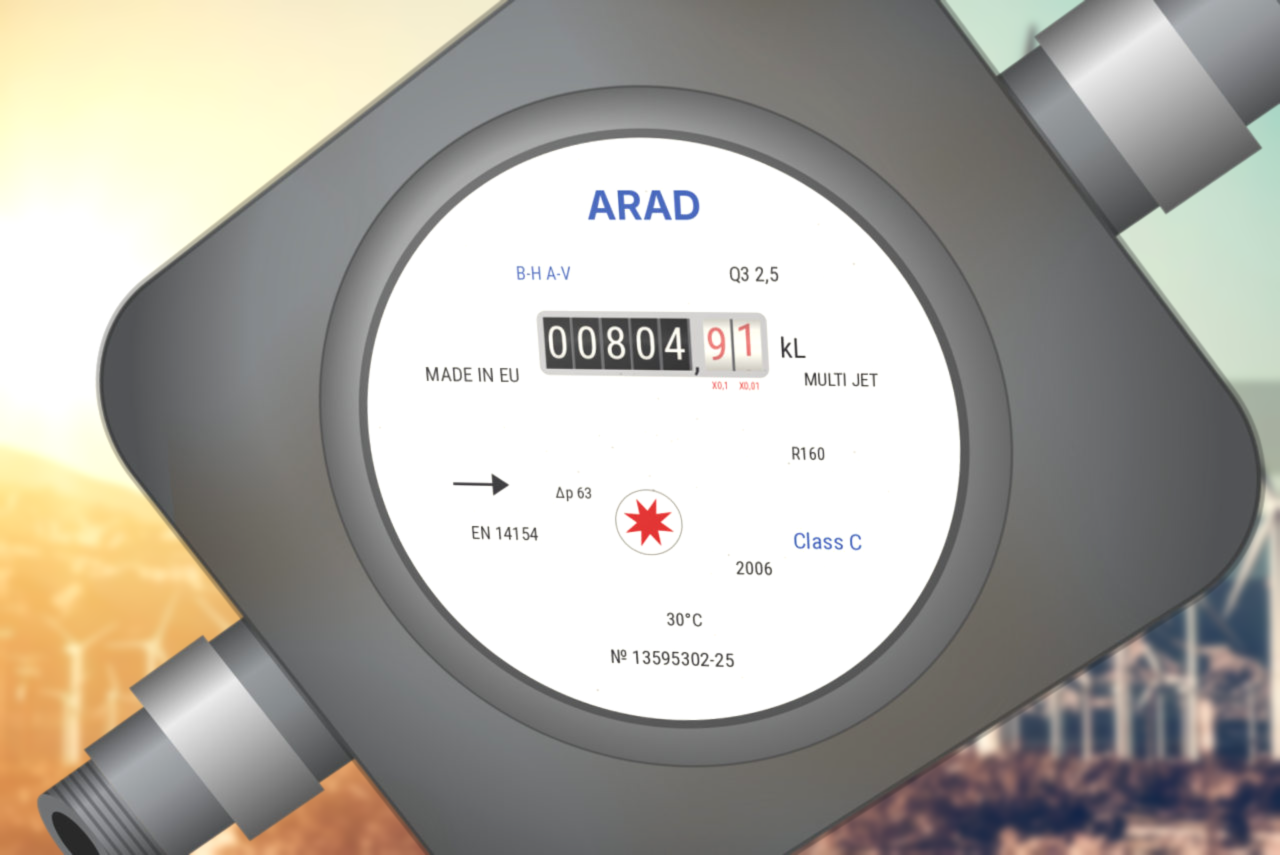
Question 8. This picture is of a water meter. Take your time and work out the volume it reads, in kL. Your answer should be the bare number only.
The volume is 804.91
